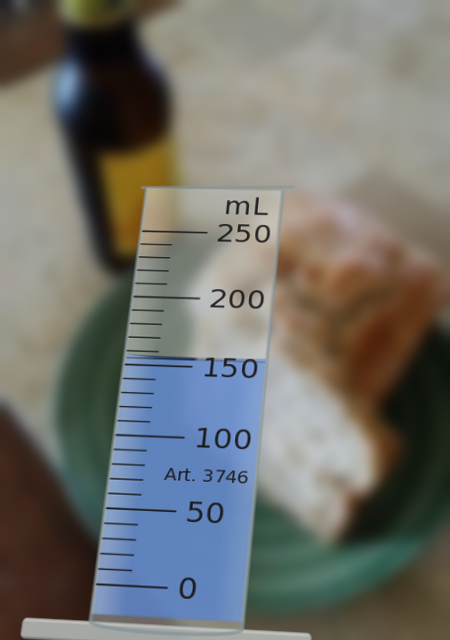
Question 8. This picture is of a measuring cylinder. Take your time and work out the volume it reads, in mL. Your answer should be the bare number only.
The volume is 155
